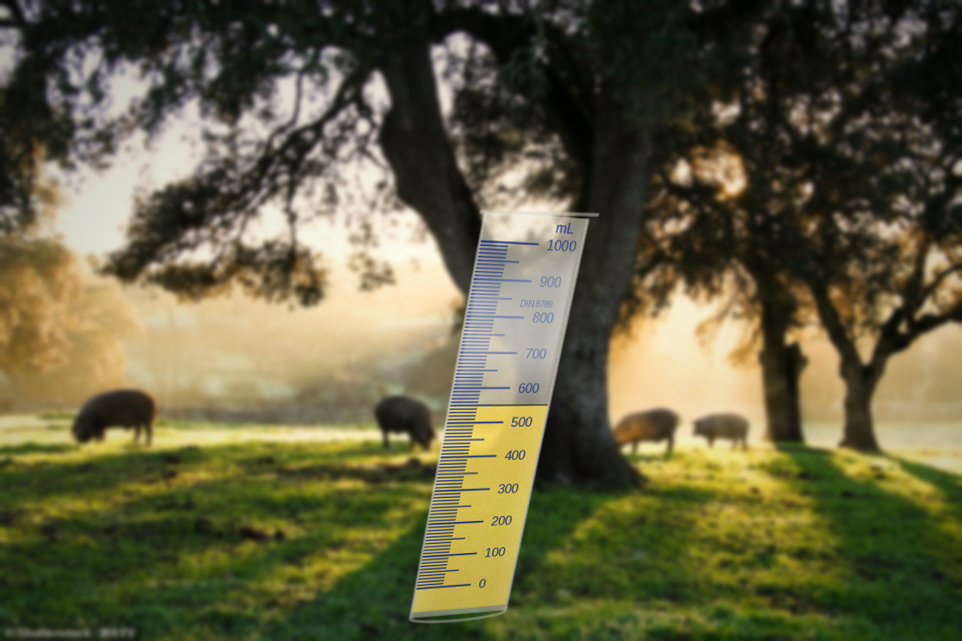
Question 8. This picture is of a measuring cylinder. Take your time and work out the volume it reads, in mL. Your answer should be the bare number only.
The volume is 550
